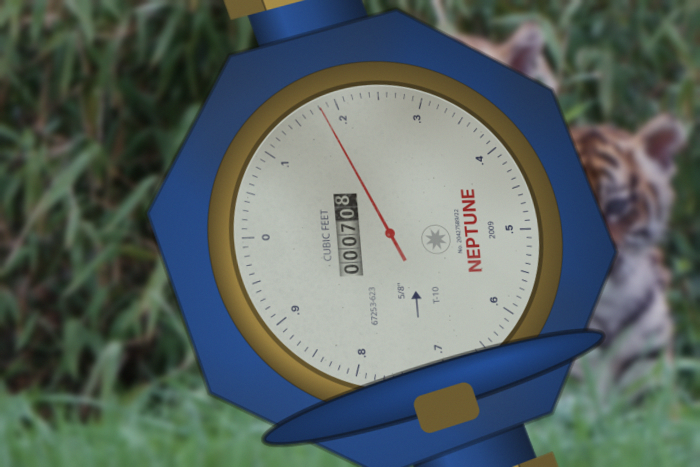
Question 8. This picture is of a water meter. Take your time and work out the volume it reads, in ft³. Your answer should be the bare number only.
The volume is 708.18
